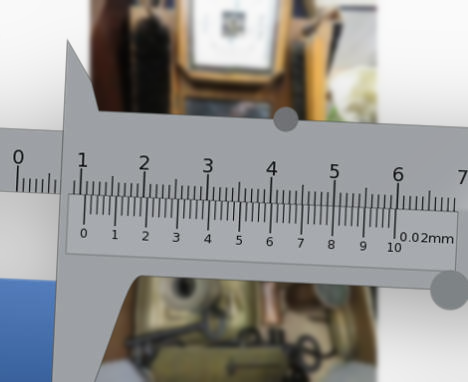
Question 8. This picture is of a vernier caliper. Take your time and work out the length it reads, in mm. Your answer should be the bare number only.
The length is 10.8
